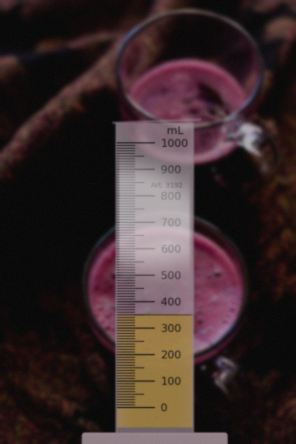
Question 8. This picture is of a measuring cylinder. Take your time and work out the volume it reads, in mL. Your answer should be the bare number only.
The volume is 350
